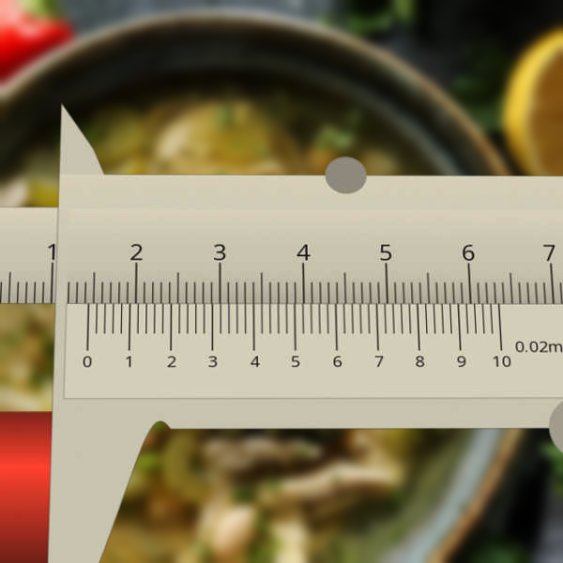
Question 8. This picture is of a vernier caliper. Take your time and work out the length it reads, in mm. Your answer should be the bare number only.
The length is 14.4
